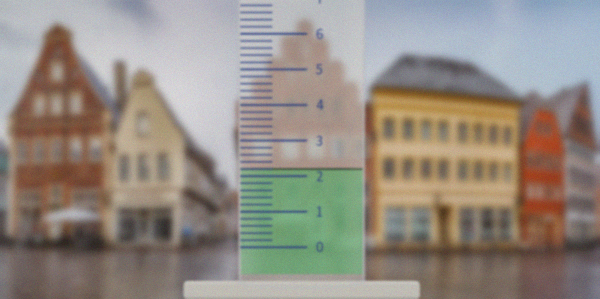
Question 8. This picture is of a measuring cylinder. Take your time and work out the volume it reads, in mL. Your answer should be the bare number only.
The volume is 2.2
